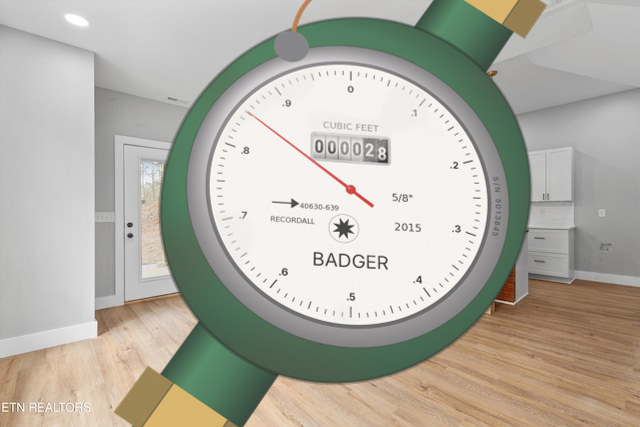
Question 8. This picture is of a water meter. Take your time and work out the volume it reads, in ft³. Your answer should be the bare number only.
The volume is 27.85
